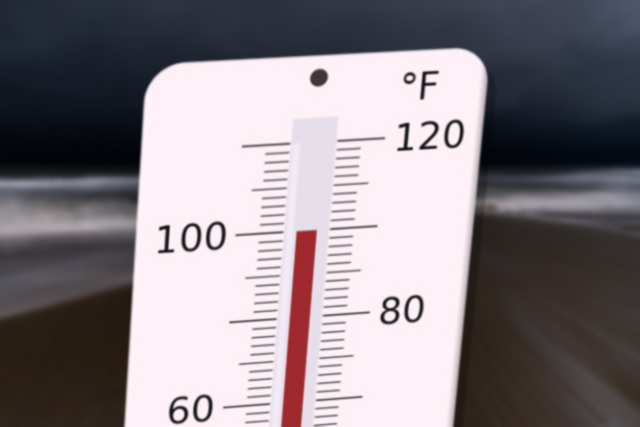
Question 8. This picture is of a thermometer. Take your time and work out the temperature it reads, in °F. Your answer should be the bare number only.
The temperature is 100
